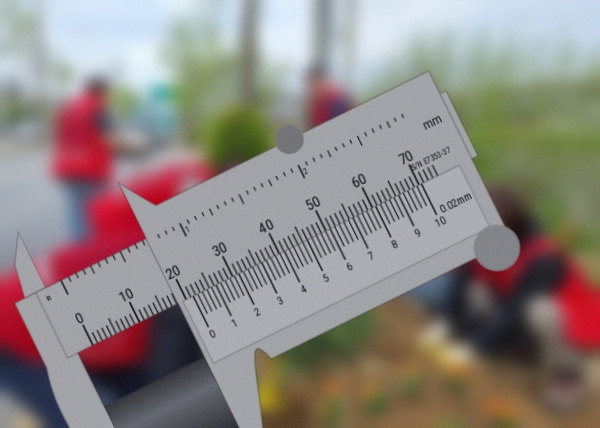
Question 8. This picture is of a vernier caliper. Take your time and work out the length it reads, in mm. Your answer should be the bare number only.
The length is 21.5
